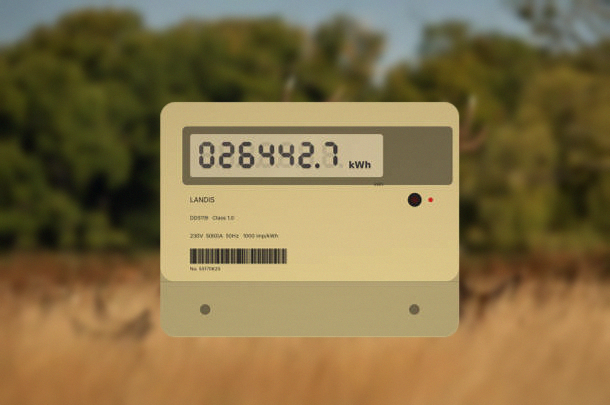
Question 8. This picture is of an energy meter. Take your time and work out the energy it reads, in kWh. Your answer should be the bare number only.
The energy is 26442.7
